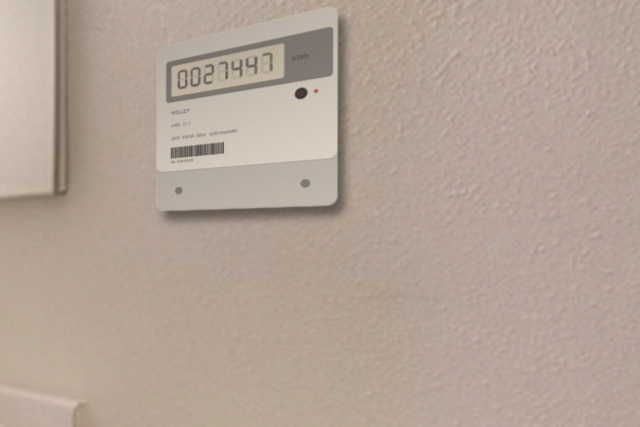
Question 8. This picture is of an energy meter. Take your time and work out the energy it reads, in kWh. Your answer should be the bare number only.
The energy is 27447
